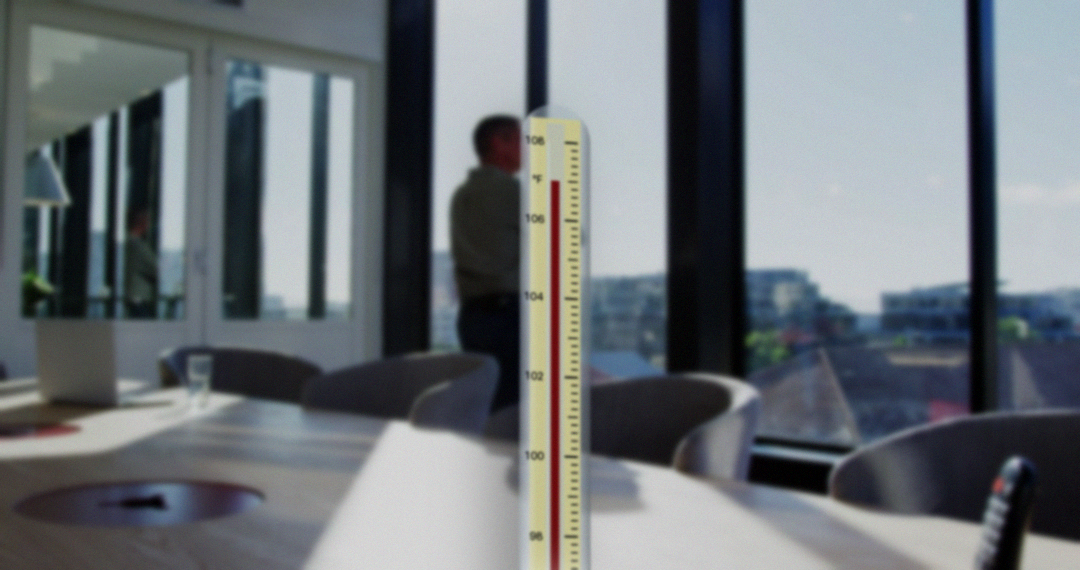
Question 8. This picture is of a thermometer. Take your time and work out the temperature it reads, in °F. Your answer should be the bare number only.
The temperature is 107
